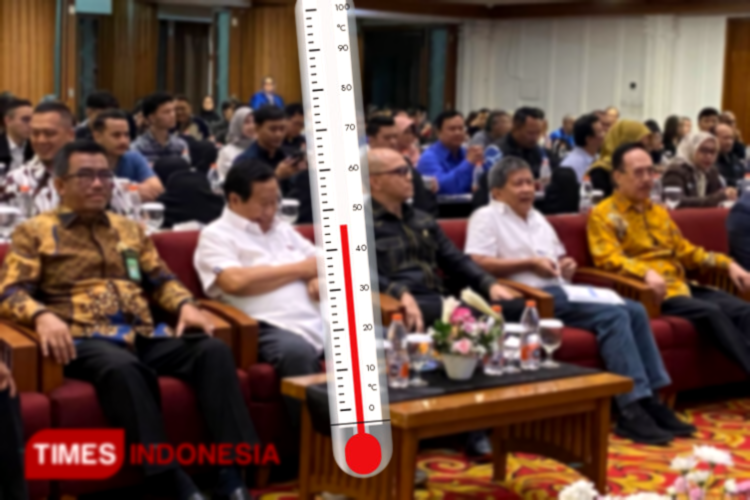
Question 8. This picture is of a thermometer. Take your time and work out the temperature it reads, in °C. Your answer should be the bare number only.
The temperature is 46
